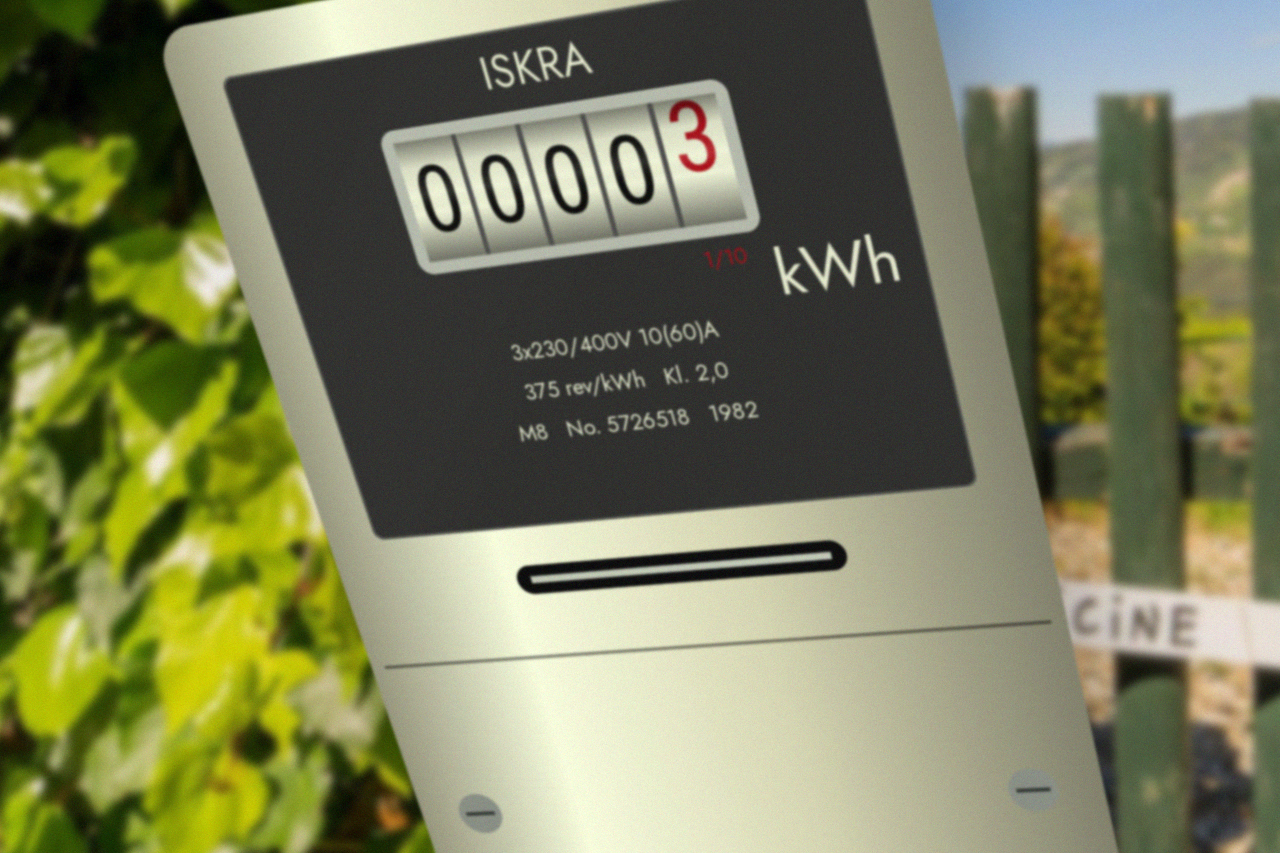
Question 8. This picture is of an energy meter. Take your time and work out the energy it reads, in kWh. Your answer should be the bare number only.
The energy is 0.3
